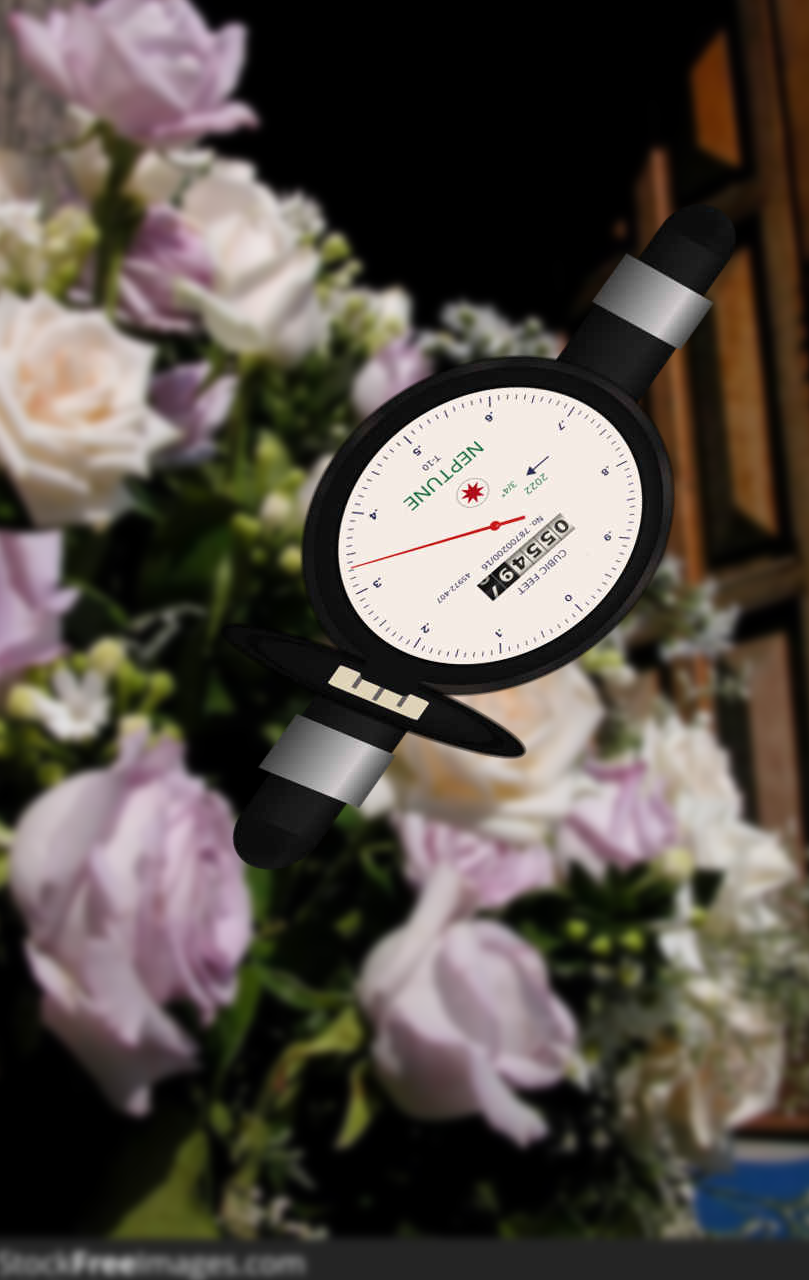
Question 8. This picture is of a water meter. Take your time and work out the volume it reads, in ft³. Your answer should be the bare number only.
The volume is 55497.33
